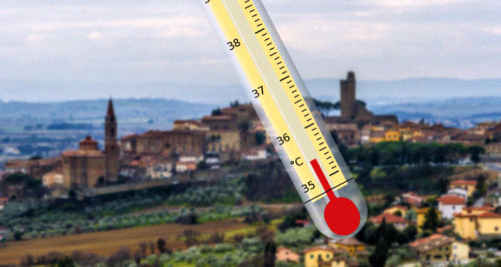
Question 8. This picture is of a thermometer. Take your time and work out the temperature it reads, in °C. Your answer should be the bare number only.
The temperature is 35.4
